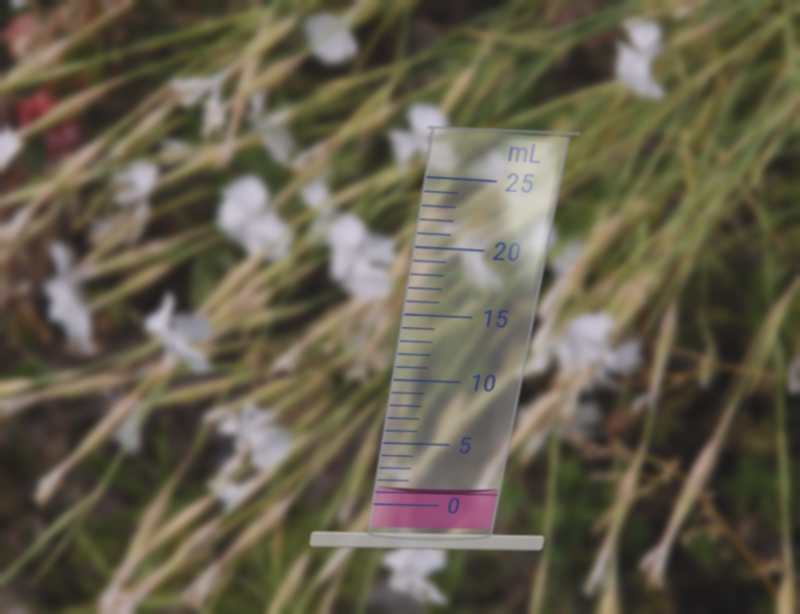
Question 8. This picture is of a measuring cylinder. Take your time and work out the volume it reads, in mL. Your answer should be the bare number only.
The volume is 1
